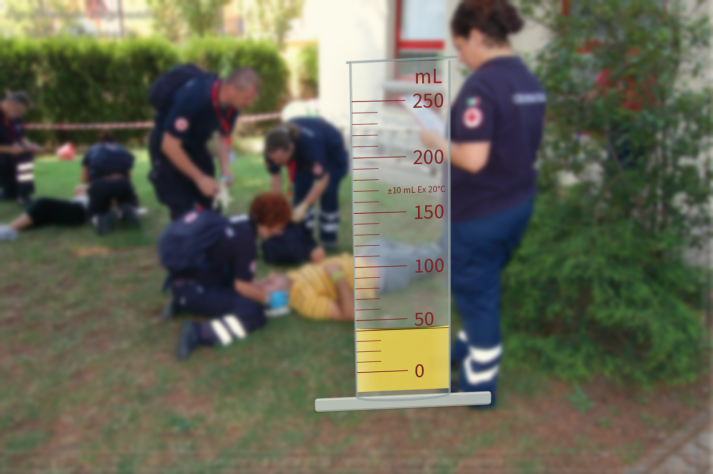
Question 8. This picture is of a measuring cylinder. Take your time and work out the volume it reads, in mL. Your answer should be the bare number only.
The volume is 40
